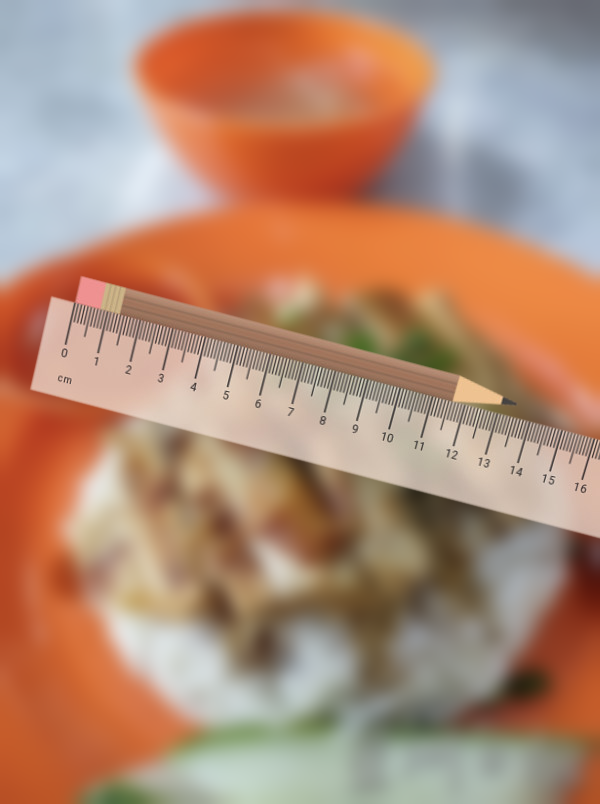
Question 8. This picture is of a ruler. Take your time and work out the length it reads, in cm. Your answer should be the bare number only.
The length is 13.5
